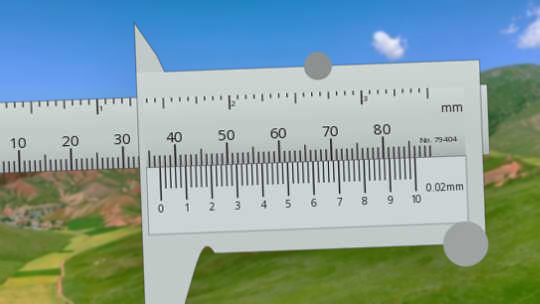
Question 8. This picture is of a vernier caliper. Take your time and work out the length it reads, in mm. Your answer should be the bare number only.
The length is 37.0
